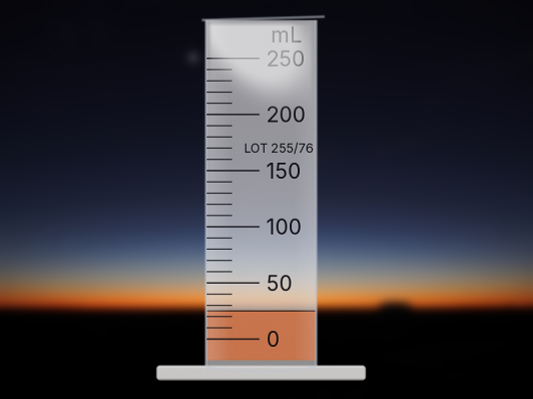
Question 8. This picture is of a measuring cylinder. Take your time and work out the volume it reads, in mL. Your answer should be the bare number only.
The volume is 25
